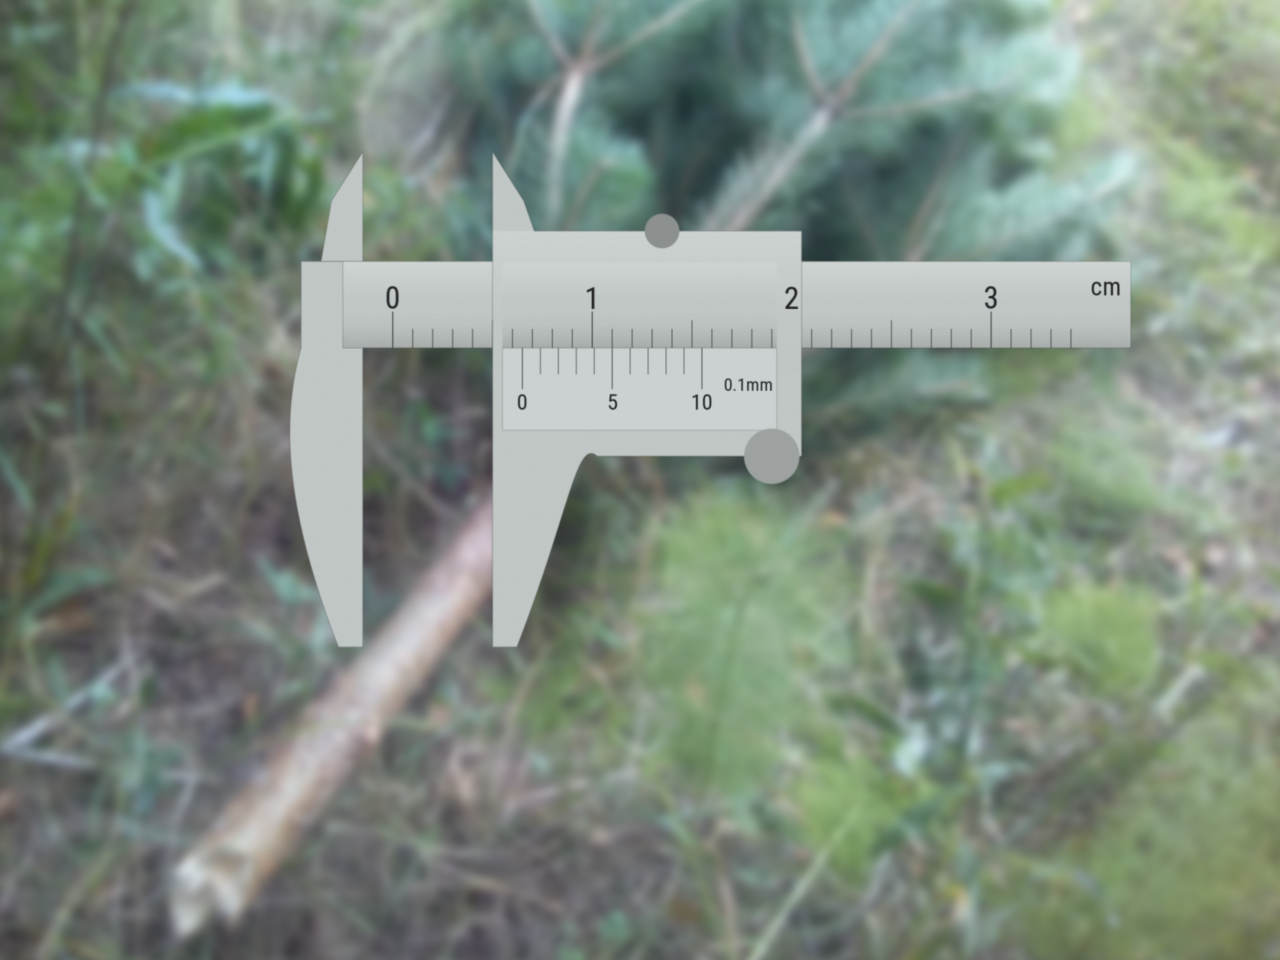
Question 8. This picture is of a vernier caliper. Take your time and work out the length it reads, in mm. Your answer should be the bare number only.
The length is 6.5
